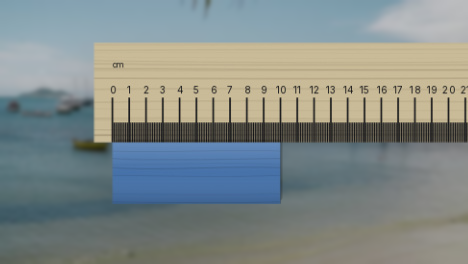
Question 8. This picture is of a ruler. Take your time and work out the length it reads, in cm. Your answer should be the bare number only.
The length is 10
